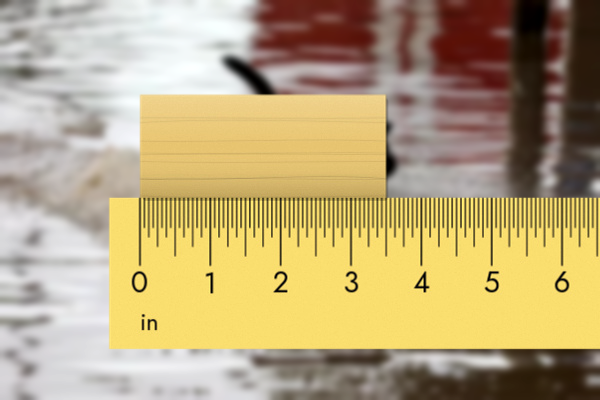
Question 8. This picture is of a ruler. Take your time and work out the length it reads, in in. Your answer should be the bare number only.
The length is 3.5
